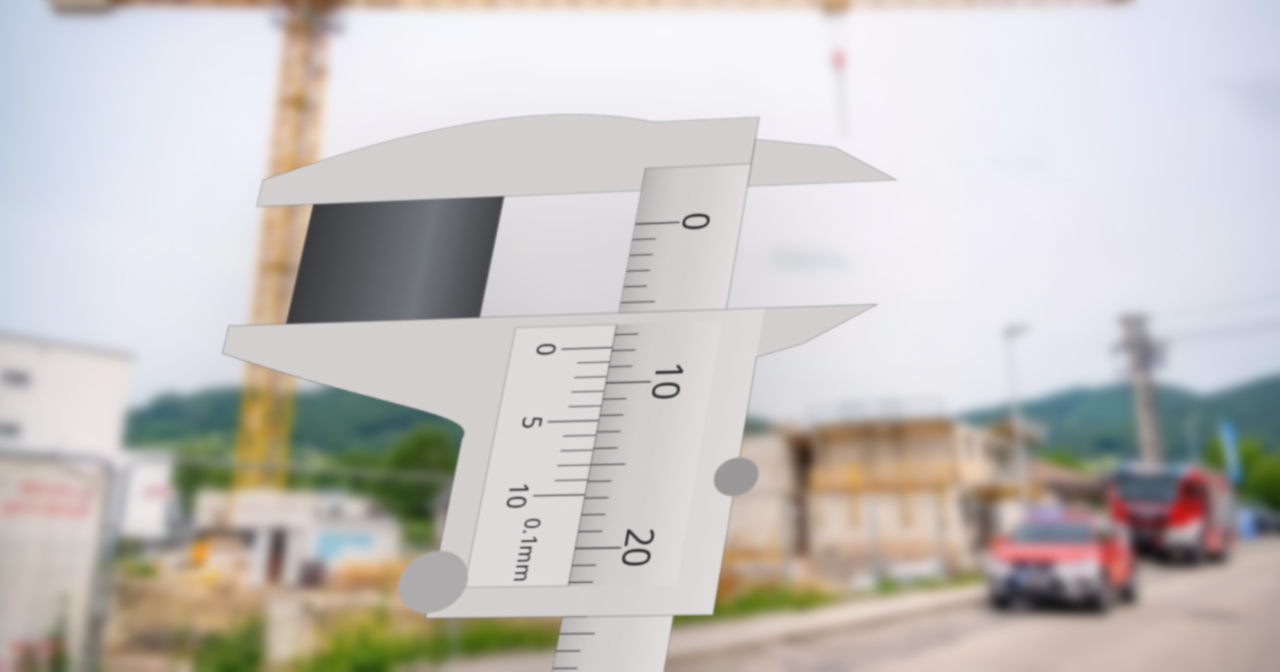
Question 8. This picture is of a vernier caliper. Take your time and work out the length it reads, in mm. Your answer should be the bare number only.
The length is 7.8
